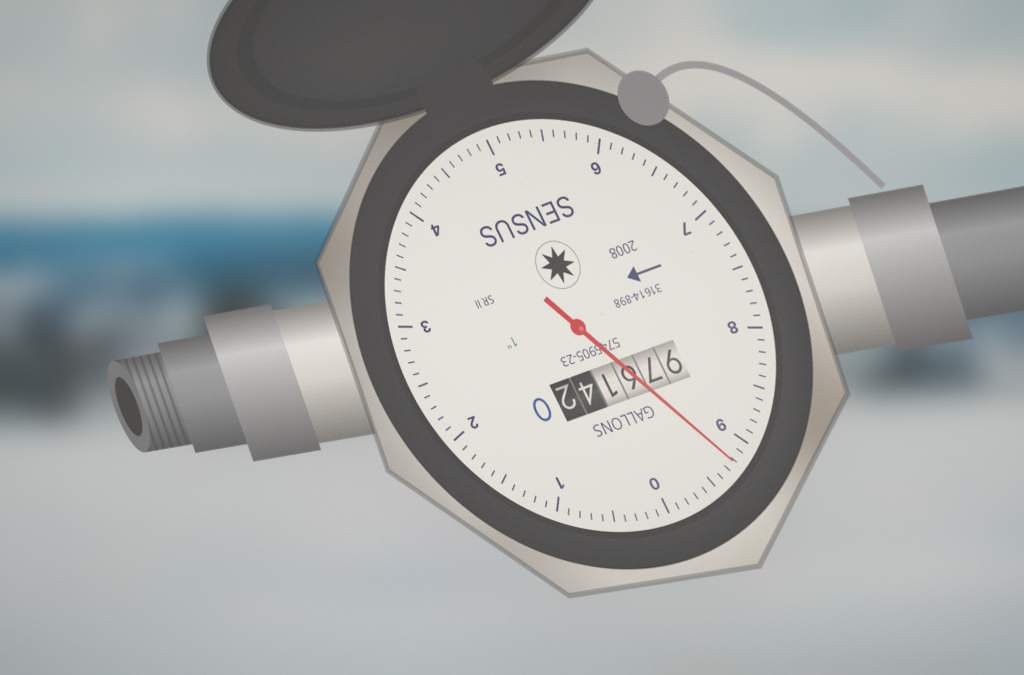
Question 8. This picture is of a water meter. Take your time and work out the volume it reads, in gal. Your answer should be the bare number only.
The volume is 9761419.2
